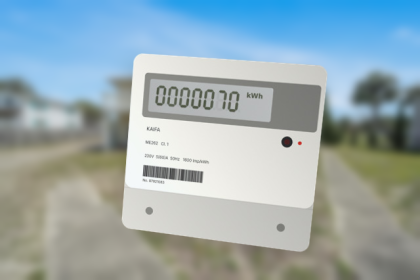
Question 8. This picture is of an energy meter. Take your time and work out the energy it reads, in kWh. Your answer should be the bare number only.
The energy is 70
